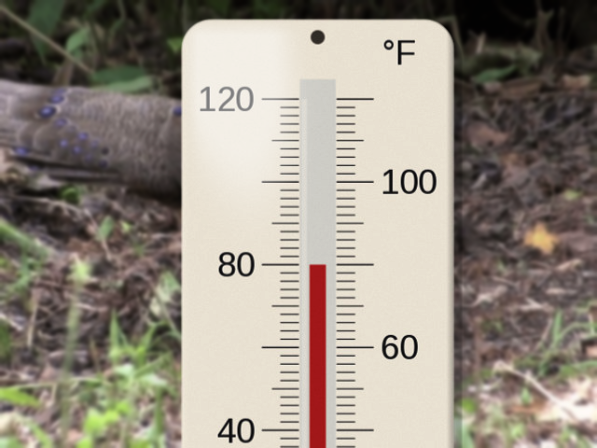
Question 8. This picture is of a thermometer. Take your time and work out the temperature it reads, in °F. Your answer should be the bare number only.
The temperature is 80
